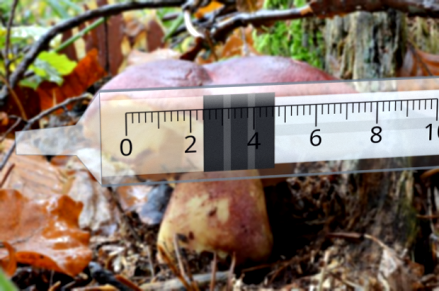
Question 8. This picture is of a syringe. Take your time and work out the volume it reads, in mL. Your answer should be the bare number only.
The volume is 2.4
